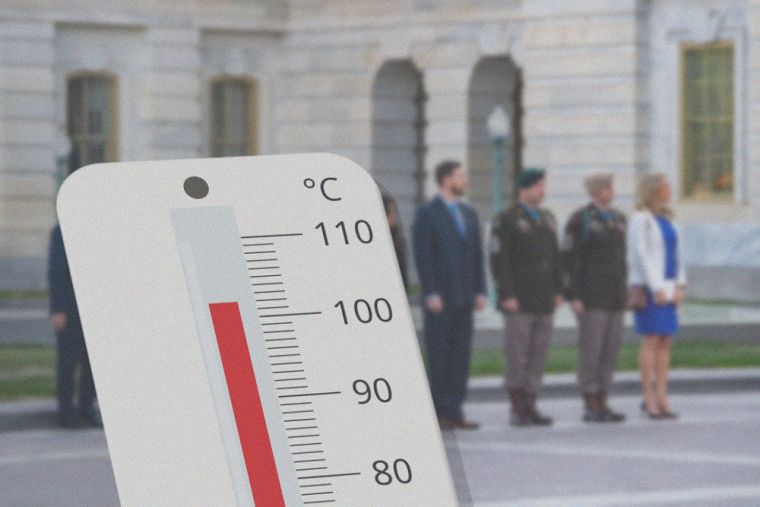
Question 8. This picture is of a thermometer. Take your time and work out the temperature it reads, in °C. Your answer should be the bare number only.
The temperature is 102
